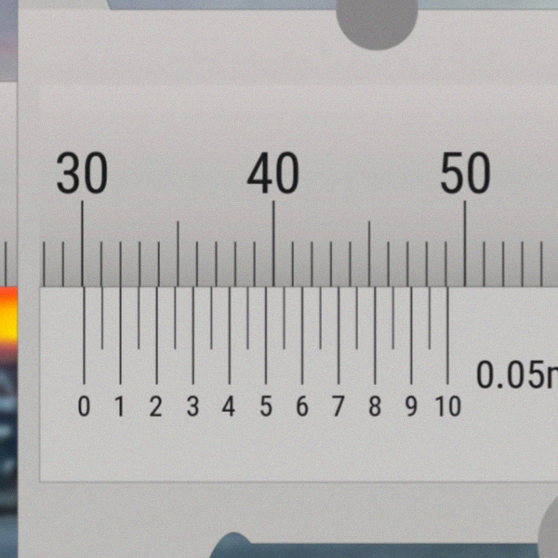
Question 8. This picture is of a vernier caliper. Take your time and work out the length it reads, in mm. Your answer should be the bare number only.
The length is 30.1
